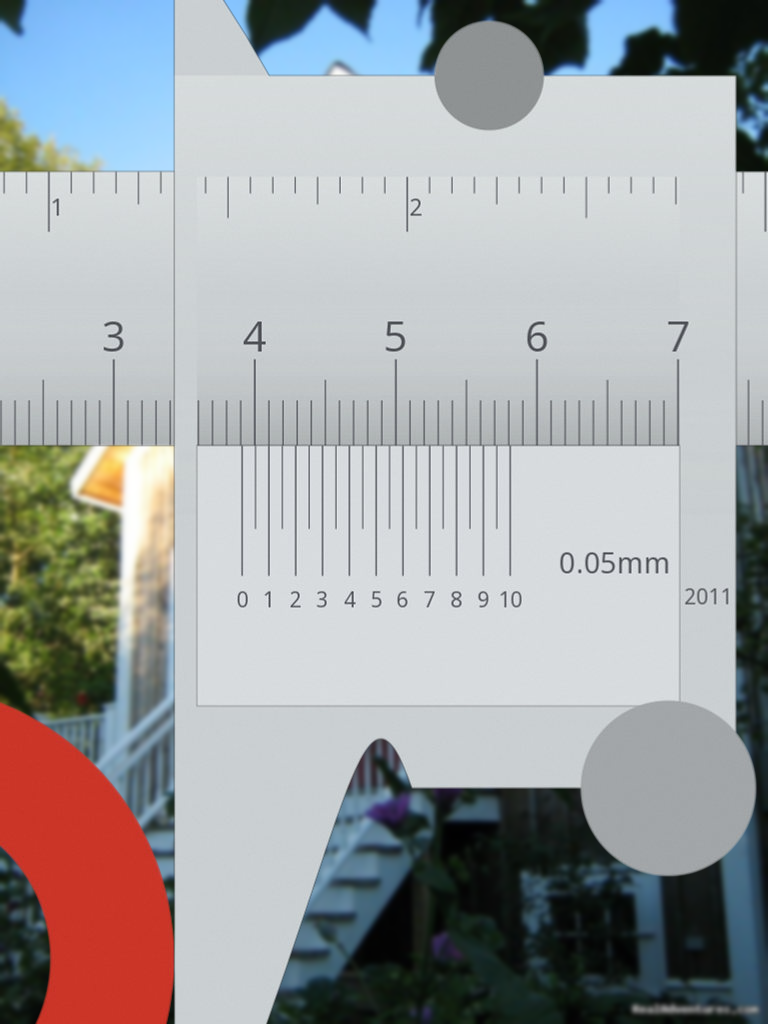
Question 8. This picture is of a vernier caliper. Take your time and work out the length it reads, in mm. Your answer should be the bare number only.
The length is 39.1
